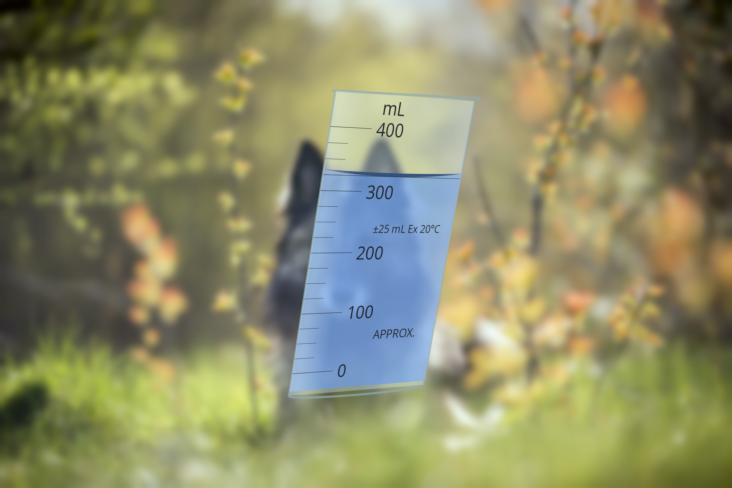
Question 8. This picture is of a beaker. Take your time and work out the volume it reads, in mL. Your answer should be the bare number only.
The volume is 325
